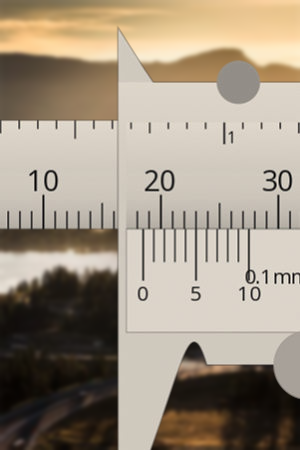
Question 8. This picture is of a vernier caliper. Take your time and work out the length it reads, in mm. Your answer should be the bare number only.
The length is 18.5
